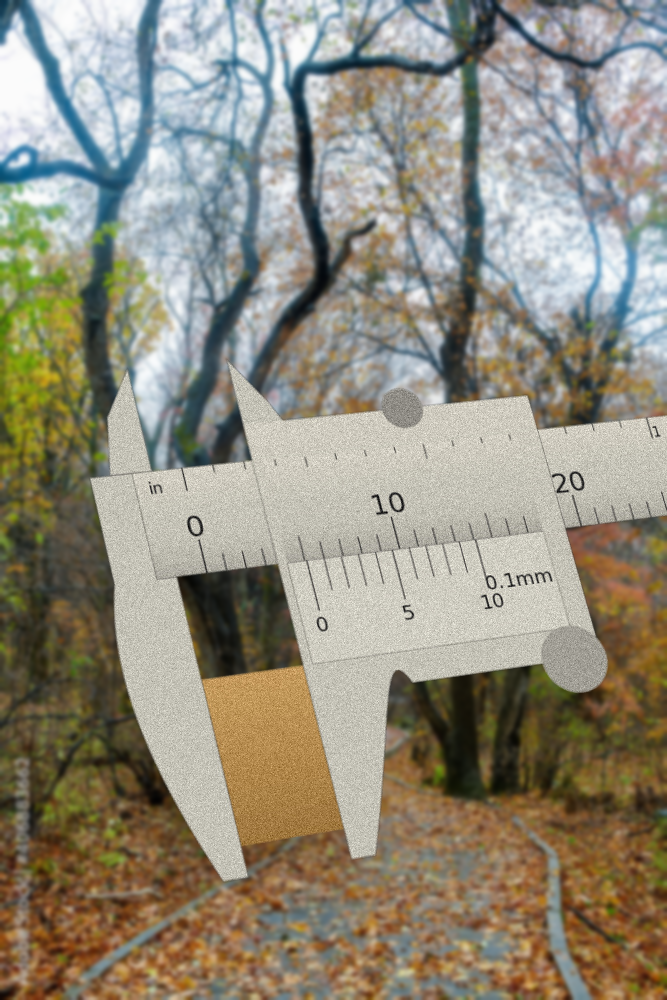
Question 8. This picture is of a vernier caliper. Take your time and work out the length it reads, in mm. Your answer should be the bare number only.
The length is 5.1
